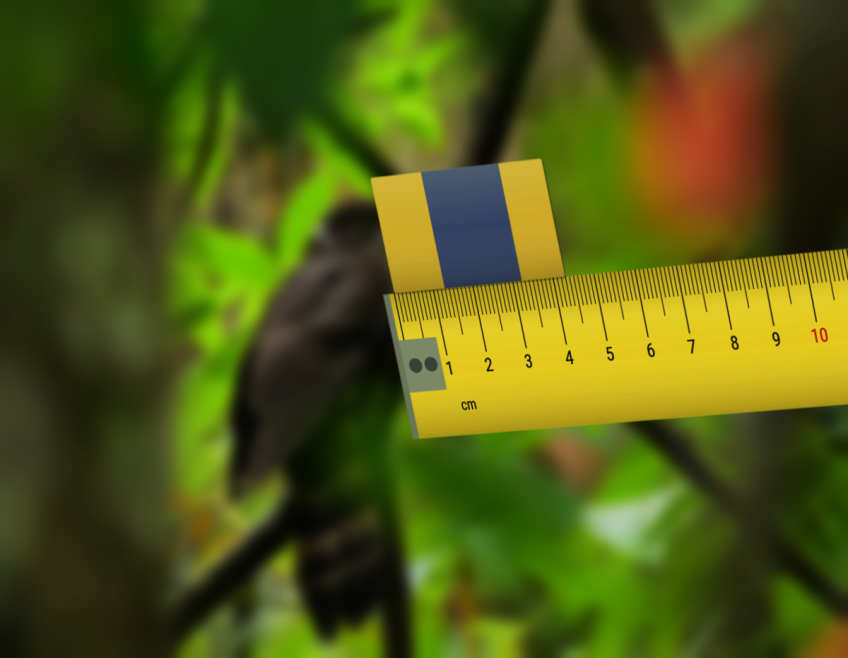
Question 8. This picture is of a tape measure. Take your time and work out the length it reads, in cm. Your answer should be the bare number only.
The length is 4.3
